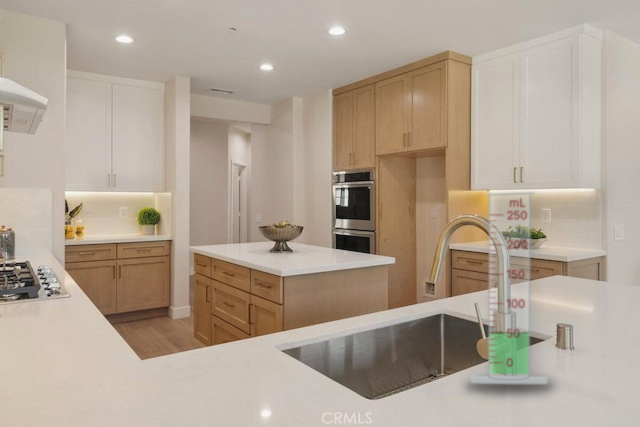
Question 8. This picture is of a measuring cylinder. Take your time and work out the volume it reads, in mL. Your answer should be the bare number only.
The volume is 50
